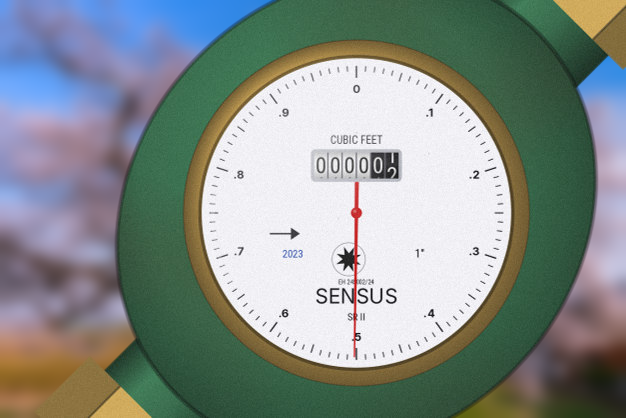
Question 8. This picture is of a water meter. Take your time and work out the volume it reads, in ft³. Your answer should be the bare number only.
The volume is 1.50
